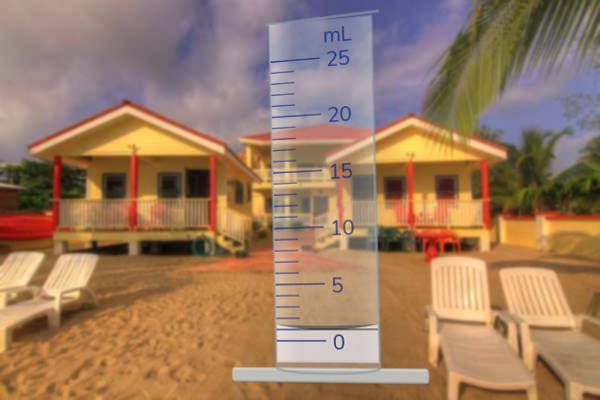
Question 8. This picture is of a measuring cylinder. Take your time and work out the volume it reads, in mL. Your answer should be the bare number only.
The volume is 1
